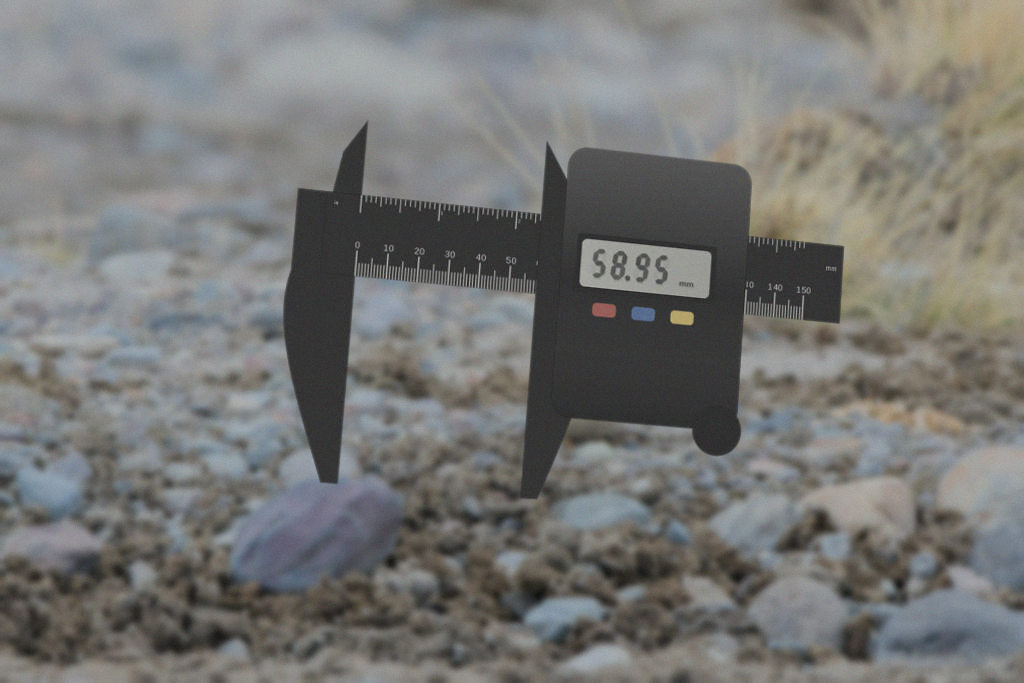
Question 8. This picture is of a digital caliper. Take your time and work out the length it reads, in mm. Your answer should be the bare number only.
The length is 58.95
